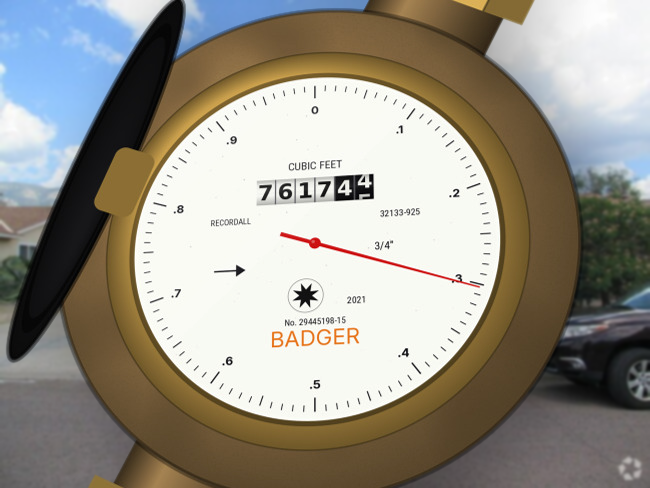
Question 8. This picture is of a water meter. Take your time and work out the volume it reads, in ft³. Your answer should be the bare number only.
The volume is 761744.30
